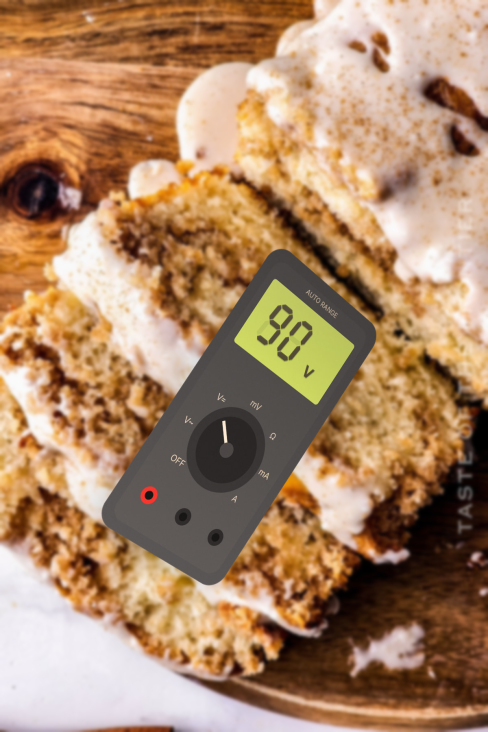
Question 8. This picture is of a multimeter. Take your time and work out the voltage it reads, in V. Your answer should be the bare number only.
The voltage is 90
